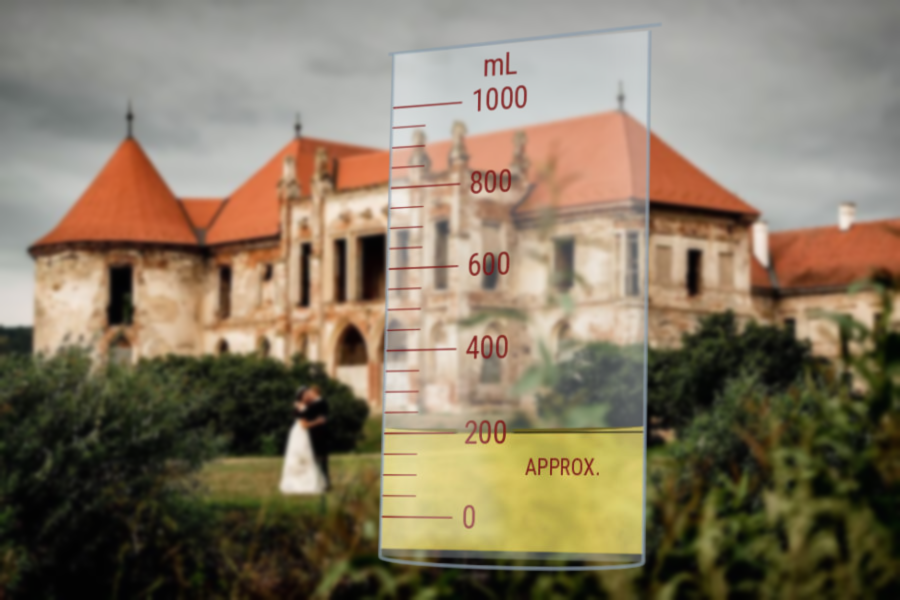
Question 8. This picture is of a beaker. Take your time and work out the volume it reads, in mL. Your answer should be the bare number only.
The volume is 200
